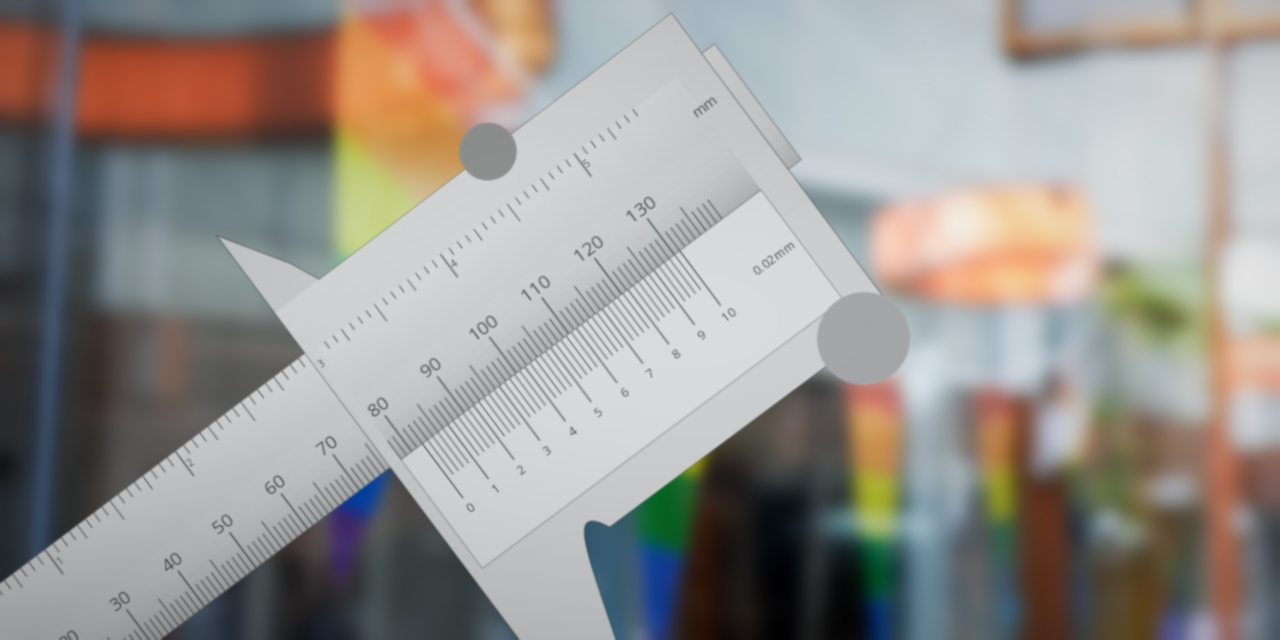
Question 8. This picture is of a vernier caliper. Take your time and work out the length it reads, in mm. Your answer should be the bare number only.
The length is 82.0
